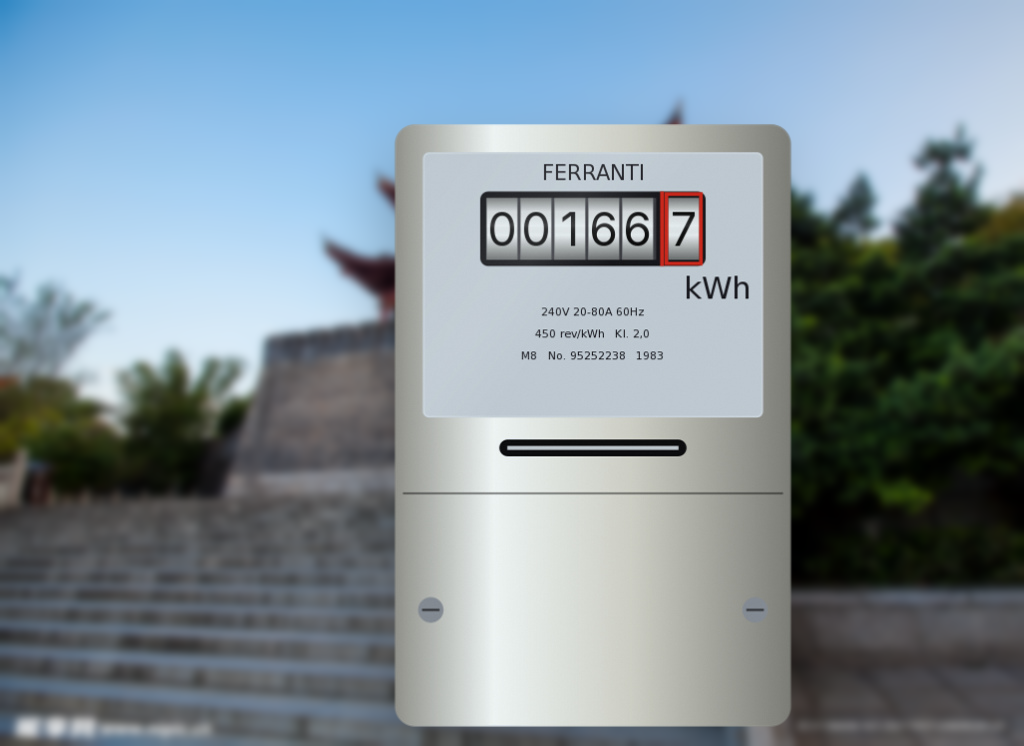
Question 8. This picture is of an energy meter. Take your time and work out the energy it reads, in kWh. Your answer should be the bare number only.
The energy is 166.7
